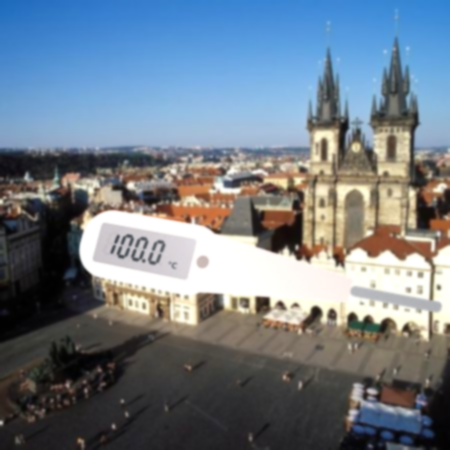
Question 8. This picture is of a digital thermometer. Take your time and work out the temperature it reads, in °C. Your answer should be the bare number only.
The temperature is 100.0
